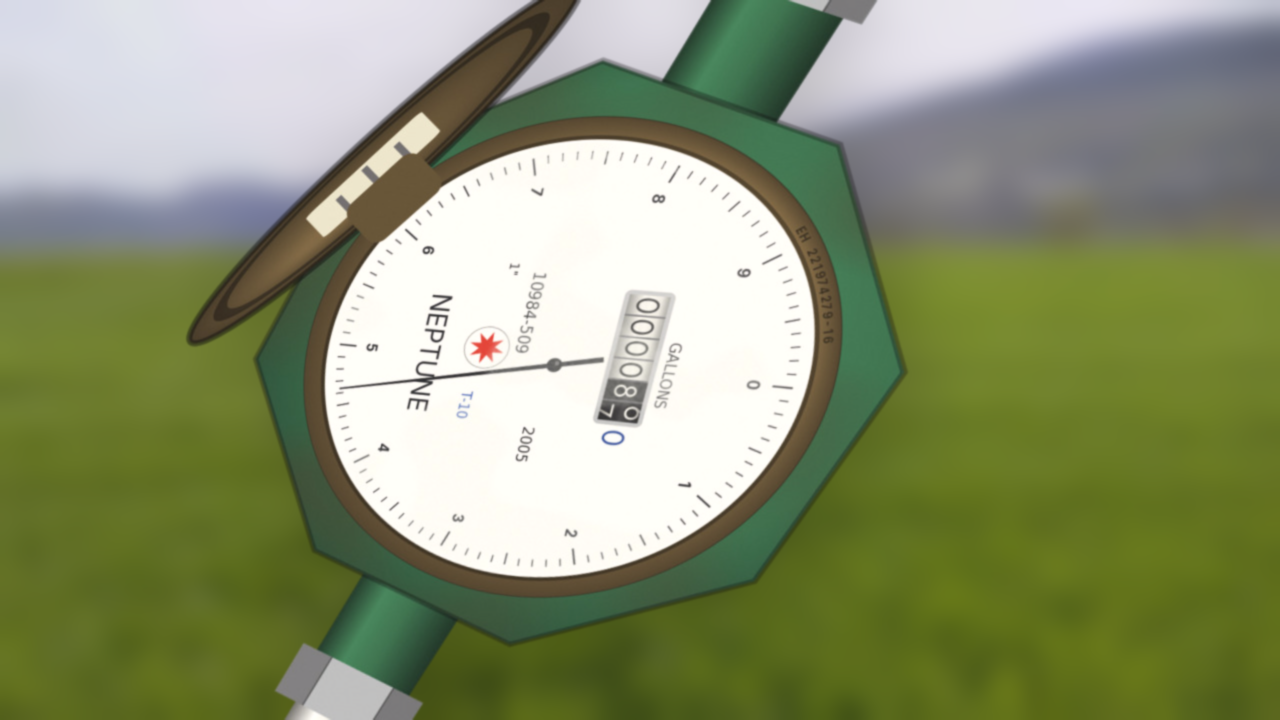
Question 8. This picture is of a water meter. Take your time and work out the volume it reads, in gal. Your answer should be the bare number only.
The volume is 864.6
